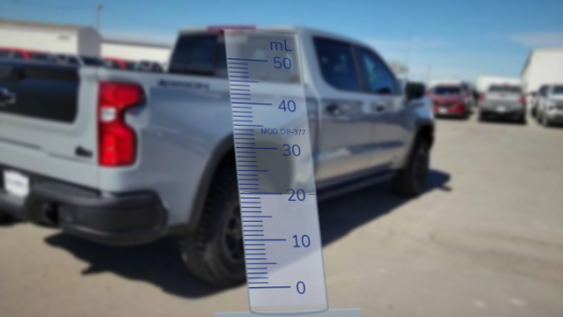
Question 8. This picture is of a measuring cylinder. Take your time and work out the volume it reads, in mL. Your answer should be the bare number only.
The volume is 20
